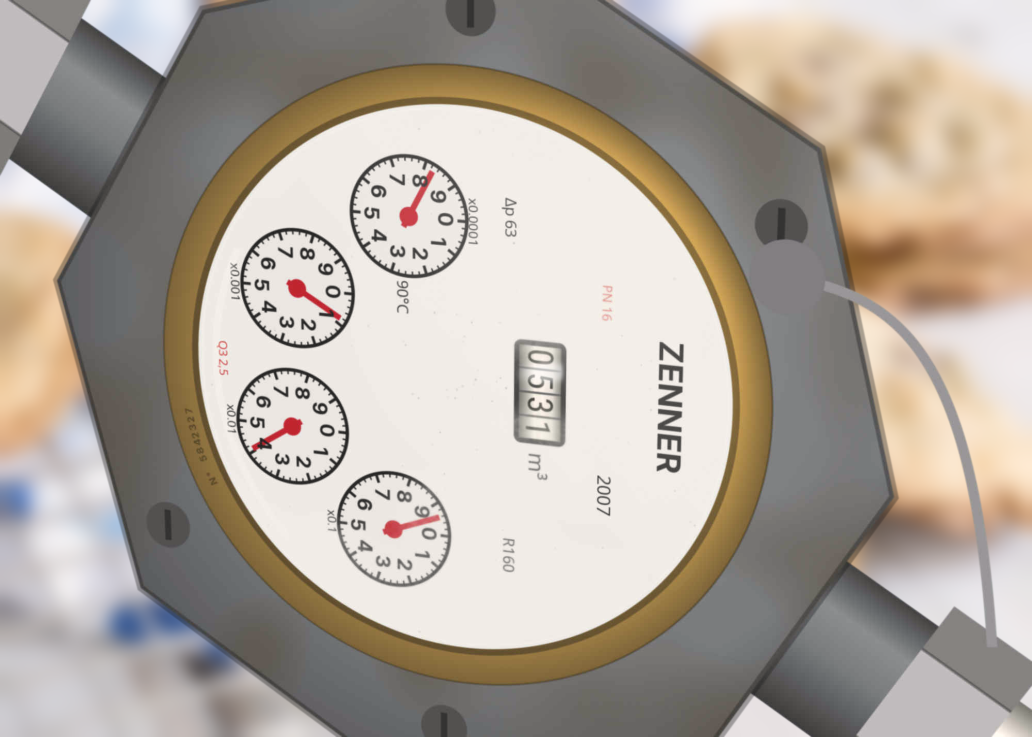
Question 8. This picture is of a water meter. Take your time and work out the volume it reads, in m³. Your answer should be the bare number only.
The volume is 530.9408
